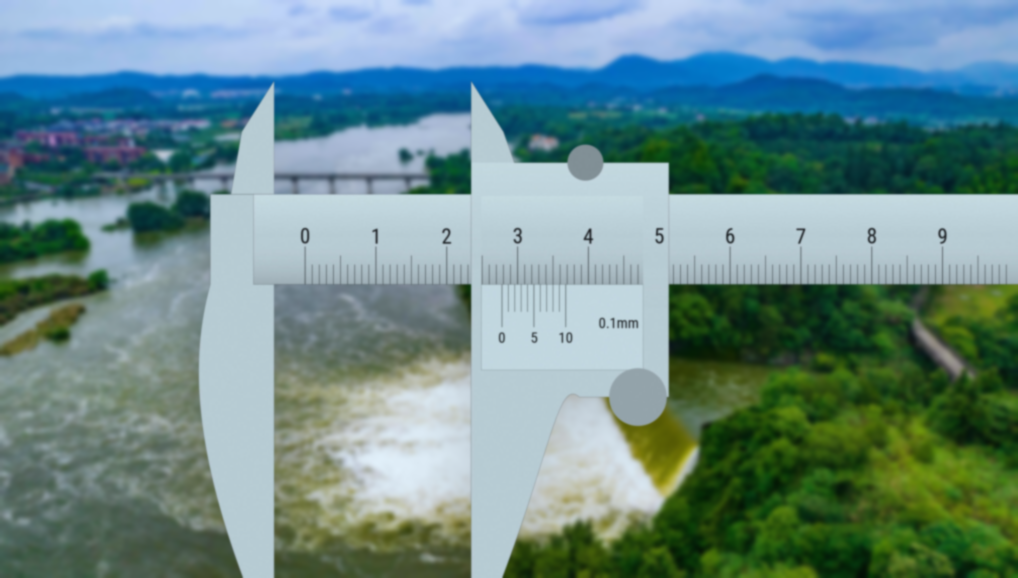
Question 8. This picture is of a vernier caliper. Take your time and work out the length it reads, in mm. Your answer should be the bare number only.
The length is 27.8
